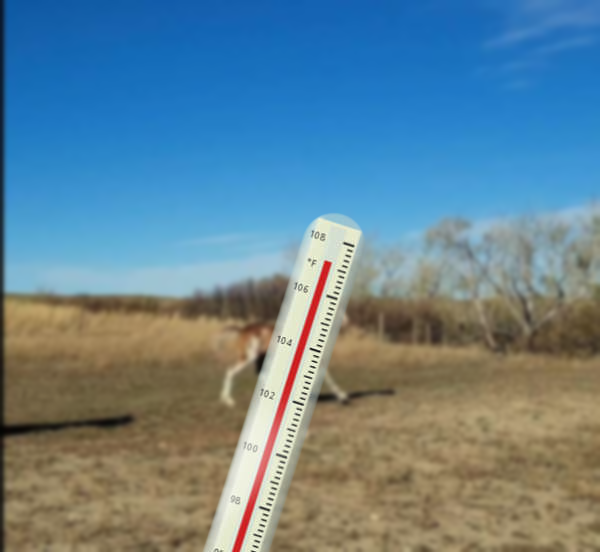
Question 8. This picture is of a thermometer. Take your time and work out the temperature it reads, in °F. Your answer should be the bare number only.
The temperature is 107.2
